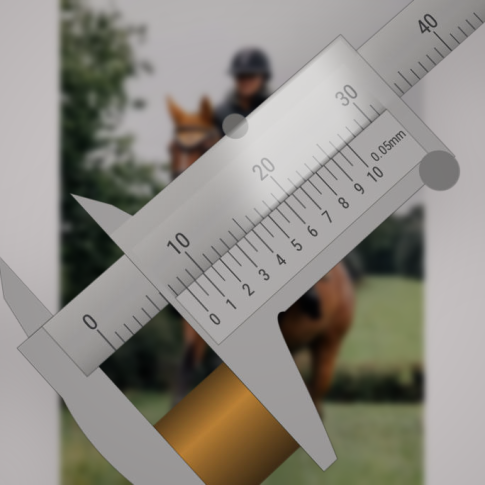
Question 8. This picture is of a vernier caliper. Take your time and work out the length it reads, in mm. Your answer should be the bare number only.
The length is 8.0
